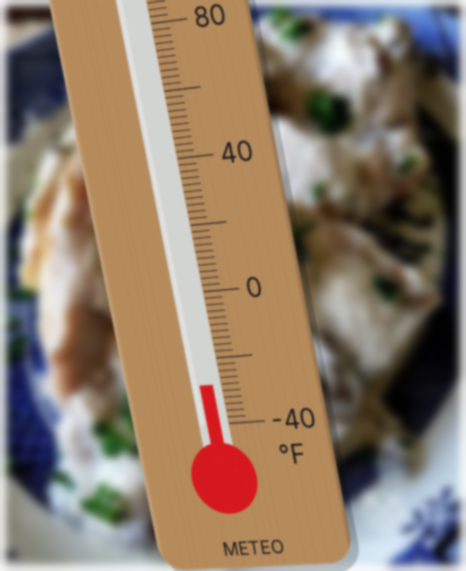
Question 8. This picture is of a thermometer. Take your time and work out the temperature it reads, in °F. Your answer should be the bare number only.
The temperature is -28
